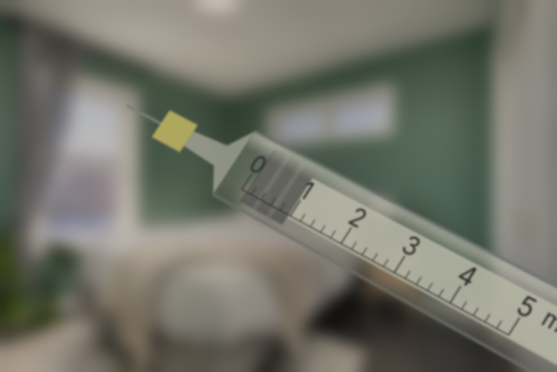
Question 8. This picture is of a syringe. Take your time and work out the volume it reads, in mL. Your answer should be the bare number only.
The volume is 0.1
